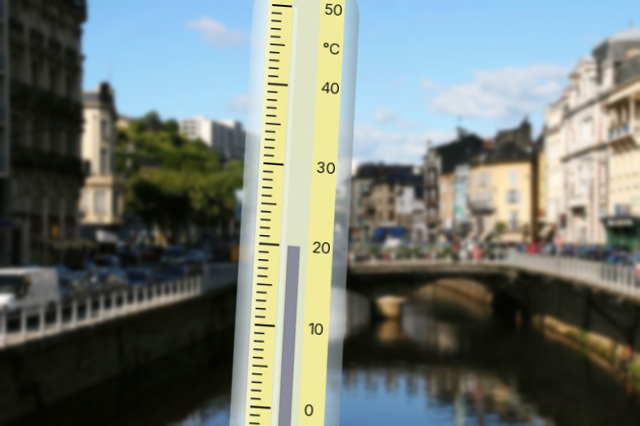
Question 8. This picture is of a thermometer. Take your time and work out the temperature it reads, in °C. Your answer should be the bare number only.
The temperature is 20
